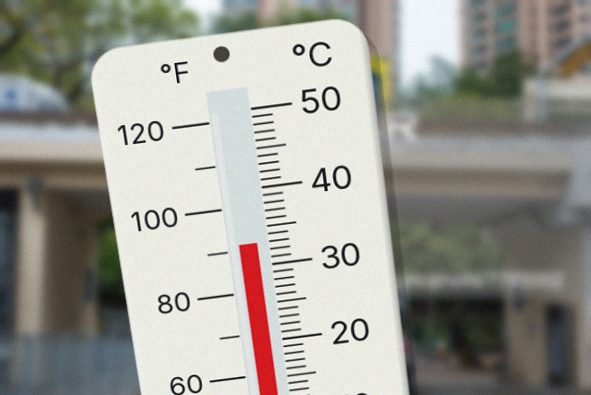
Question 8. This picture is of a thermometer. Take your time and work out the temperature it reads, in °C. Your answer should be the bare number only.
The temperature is 33
